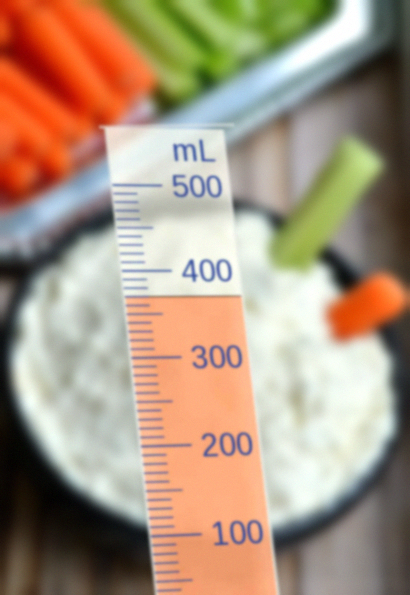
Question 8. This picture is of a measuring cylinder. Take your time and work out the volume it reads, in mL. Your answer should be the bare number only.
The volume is 370
